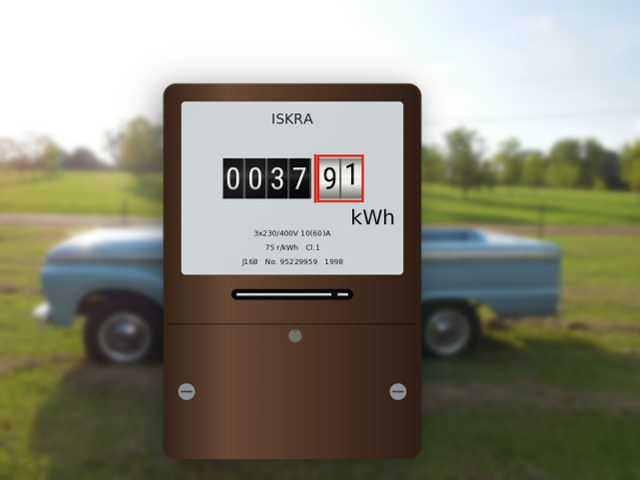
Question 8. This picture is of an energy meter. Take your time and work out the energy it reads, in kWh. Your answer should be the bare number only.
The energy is 37.91
